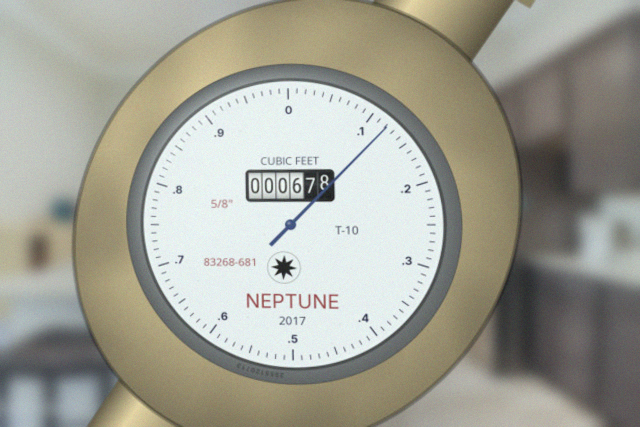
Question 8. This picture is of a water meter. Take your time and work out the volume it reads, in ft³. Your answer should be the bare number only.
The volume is 678.12
